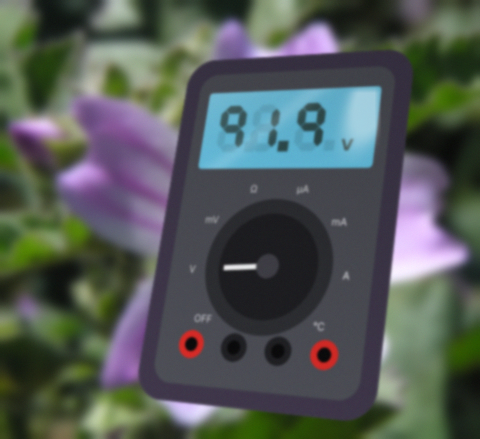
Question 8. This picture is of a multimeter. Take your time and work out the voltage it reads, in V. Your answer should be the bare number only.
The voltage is 91.9
